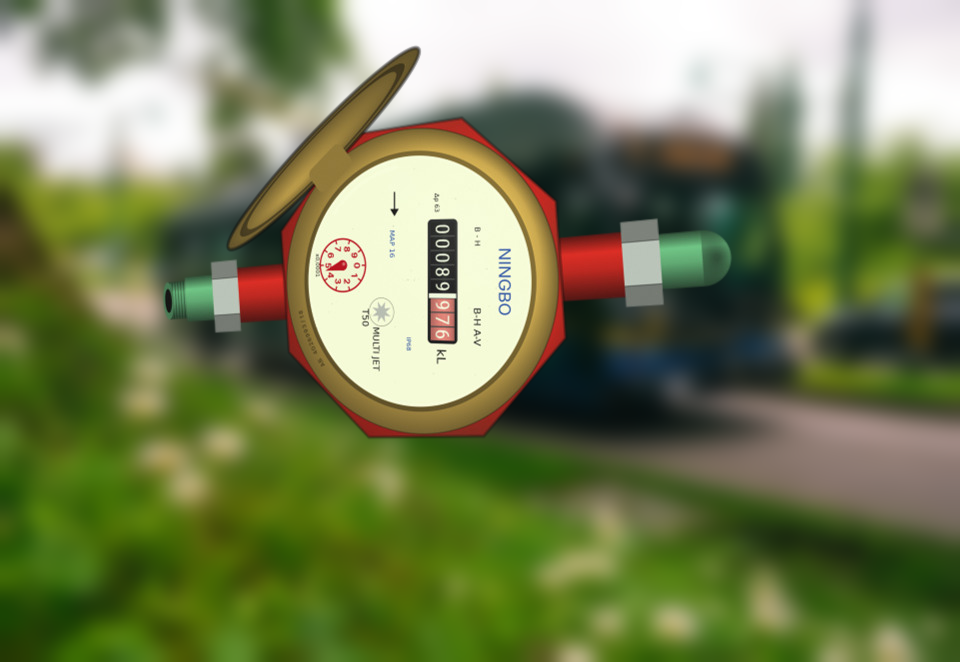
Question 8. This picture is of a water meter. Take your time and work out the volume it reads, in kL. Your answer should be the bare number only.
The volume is 89.9764
